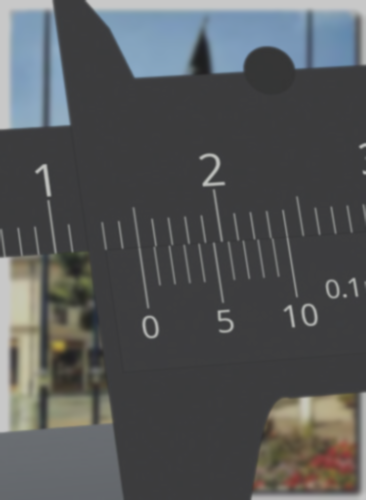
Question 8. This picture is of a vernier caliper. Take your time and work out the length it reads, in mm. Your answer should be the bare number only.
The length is 15.0
